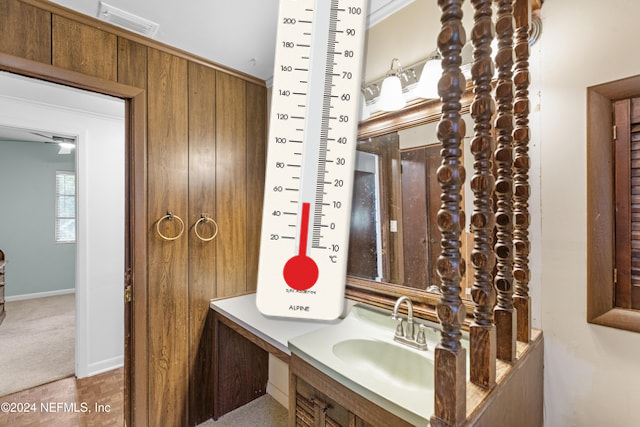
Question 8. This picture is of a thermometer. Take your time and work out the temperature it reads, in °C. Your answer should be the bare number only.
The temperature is 10
